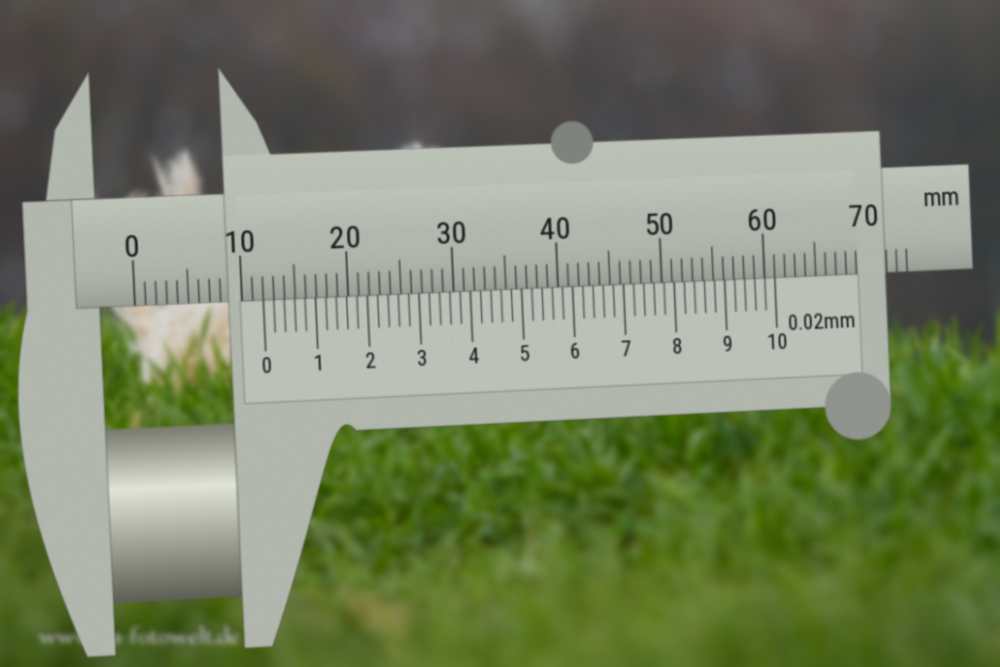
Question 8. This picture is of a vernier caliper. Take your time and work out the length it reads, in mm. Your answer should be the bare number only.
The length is 12.0
